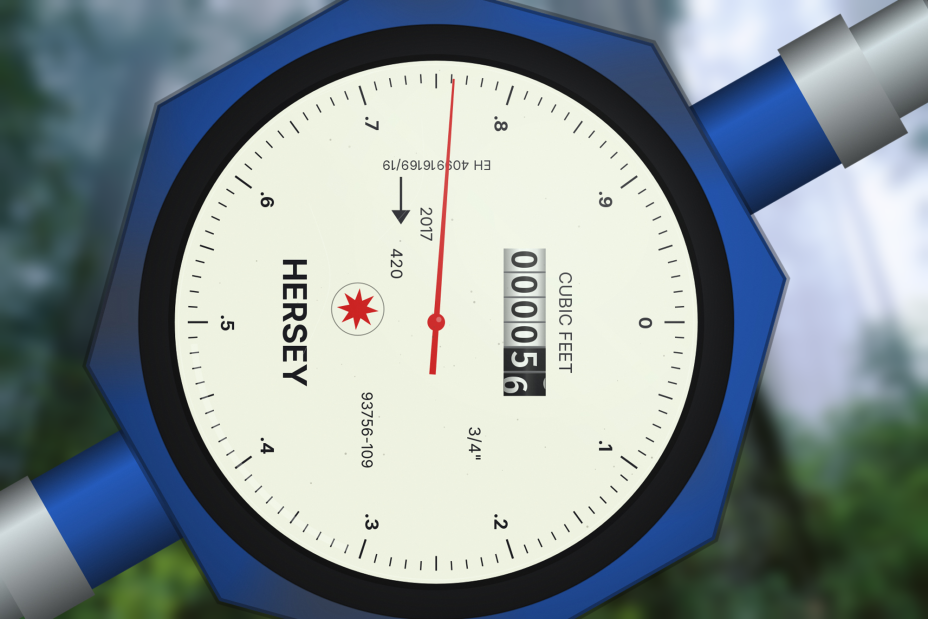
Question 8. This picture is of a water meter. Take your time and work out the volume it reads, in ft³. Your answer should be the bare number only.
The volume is 55.76
